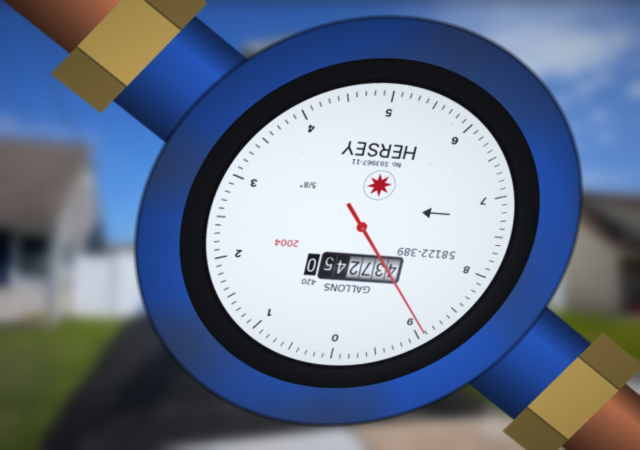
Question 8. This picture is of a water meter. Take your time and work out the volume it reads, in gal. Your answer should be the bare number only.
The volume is 4372448.9
